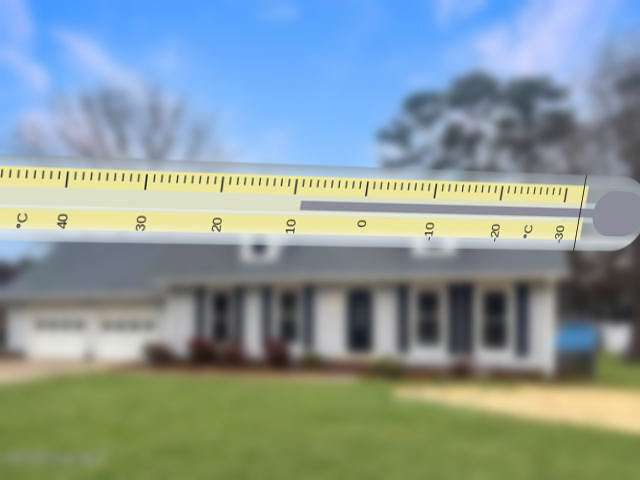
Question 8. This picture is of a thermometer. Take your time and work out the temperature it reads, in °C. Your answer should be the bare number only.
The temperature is 9
